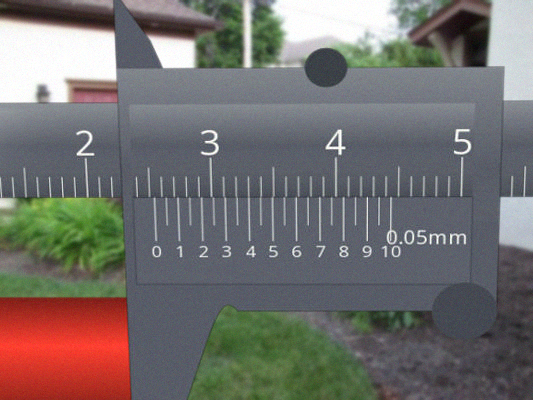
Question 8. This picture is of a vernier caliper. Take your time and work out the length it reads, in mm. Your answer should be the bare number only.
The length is 25.4
